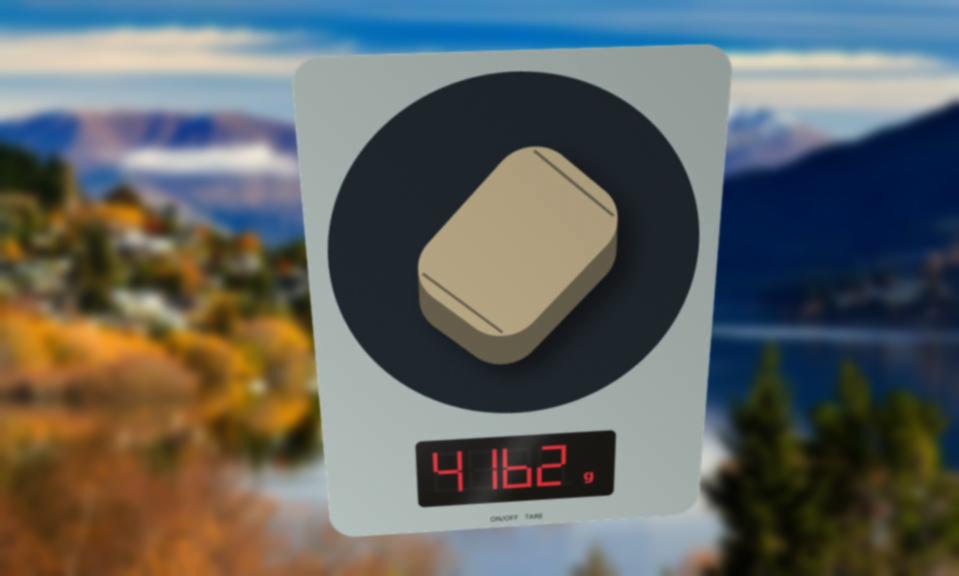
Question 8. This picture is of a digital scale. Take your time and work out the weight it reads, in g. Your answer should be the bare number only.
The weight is 4162
